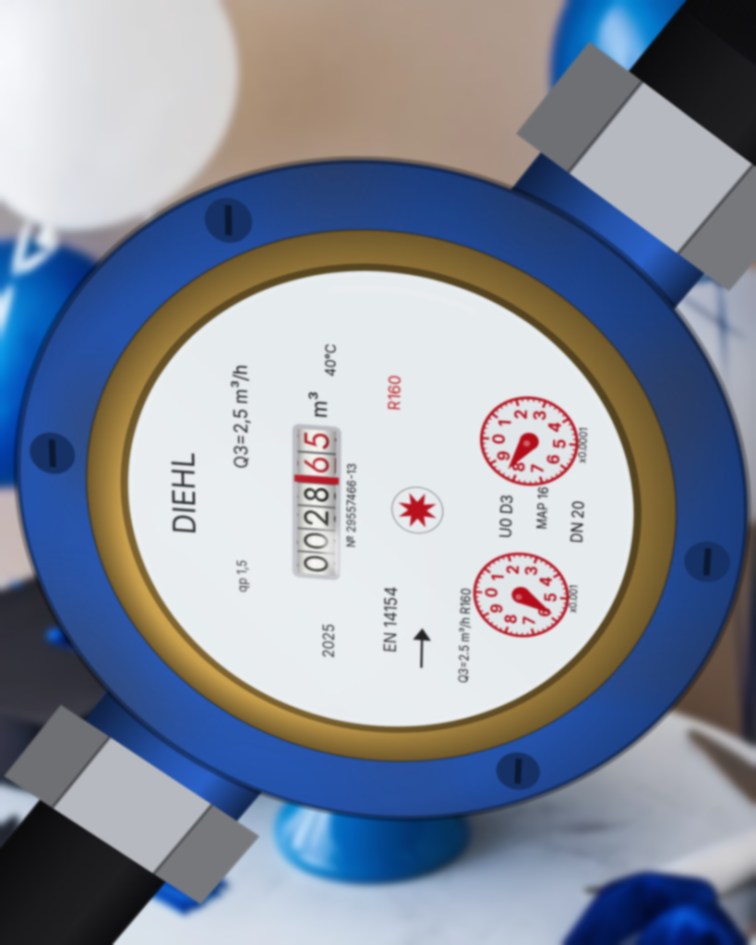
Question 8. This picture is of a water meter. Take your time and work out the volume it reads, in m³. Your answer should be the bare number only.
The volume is 28.6558
